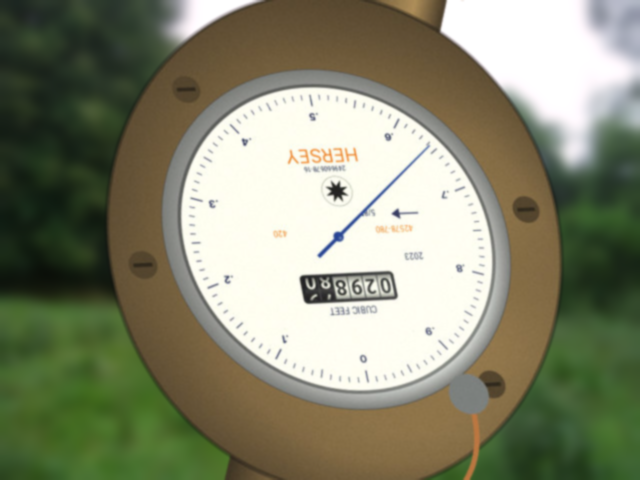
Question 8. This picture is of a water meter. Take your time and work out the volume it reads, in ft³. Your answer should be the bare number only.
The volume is 29879.64
